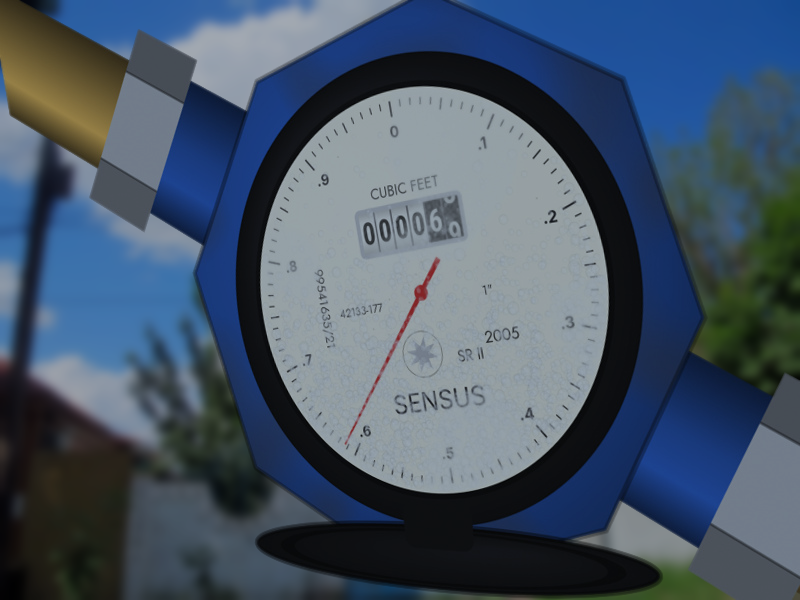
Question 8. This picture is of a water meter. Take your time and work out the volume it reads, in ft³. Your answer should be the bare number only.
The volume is 68.61
